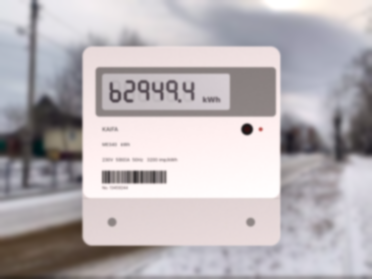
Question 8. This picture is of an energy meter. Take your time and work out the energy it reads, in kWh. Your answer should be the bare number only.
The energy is 62949.4
